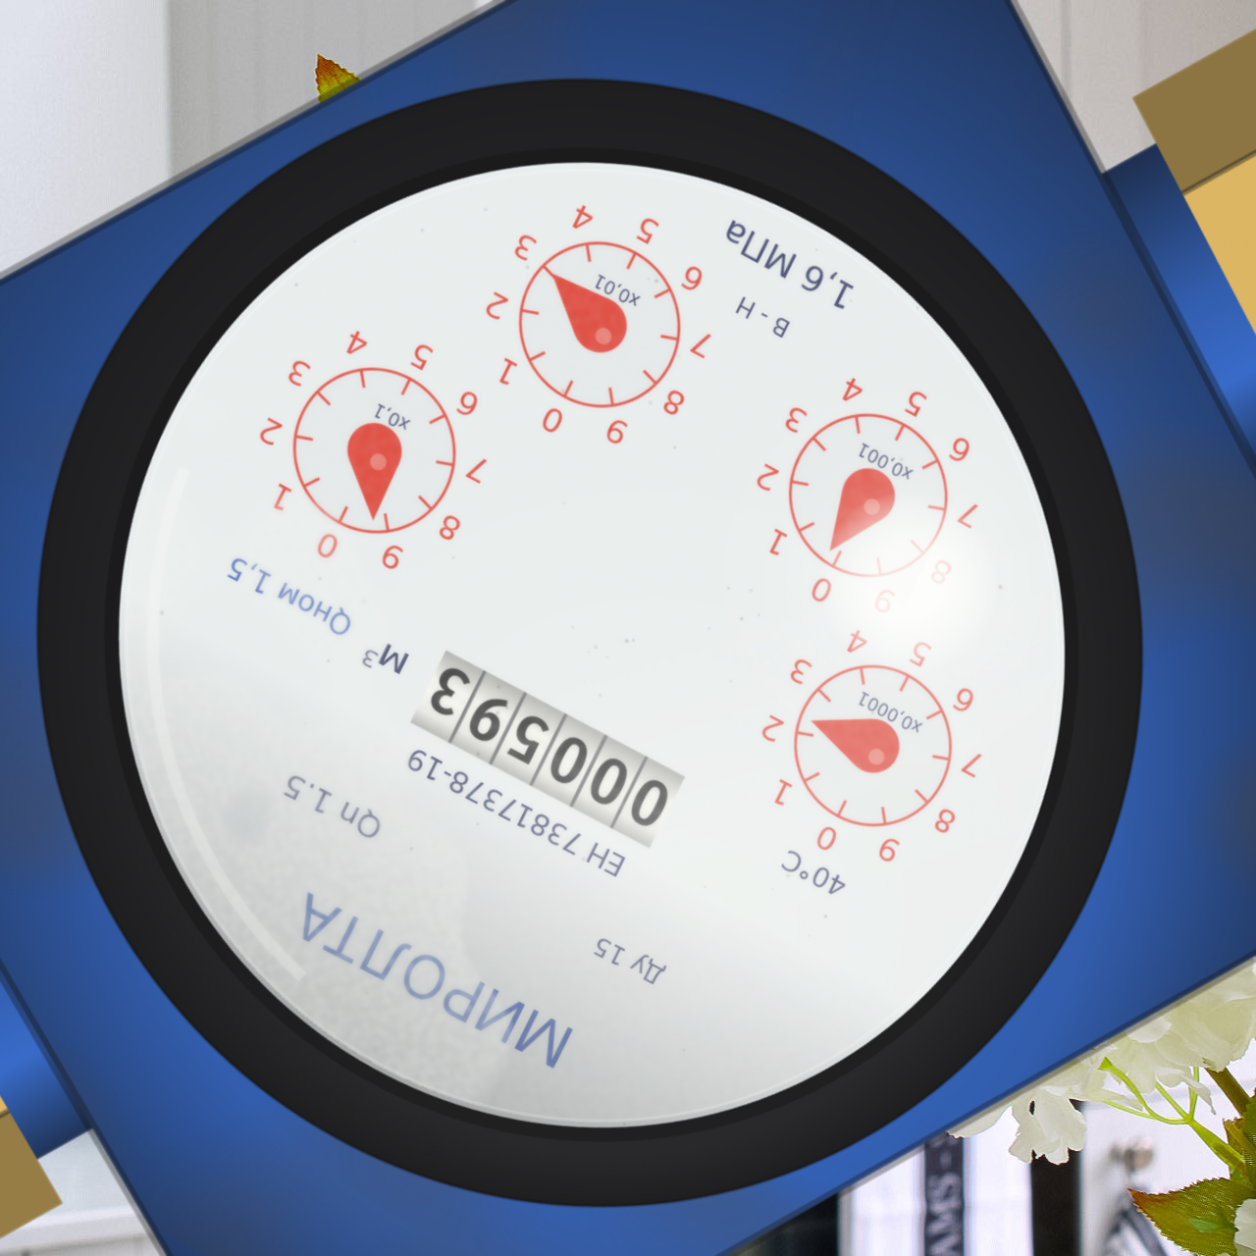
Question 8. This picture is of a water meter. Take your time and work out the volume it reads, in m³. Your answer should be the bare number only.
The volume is 592.9302
